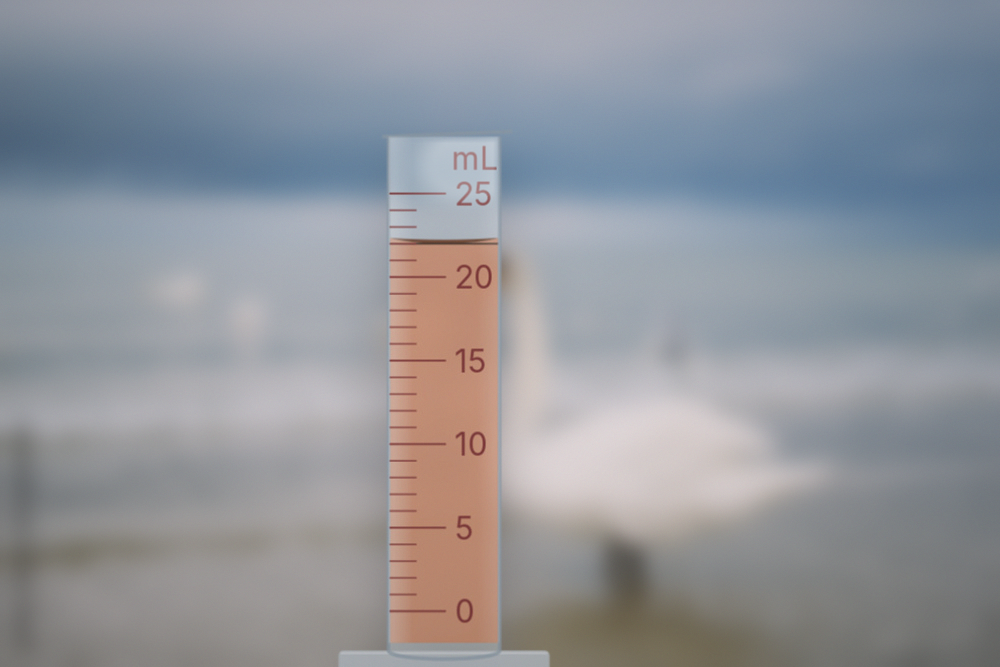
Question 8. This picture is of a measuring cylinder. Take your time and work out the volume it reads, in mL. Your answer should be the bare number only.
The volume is 22
